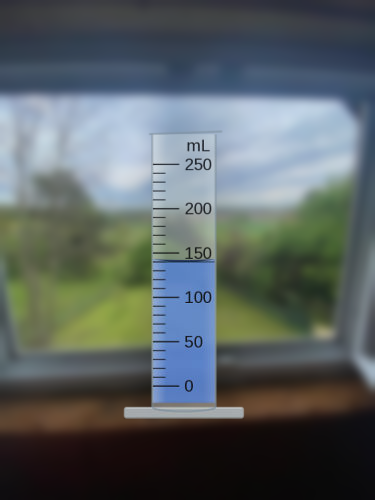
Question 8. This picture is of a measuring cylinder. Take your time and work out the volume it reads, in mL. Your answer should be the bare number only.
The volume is 140
